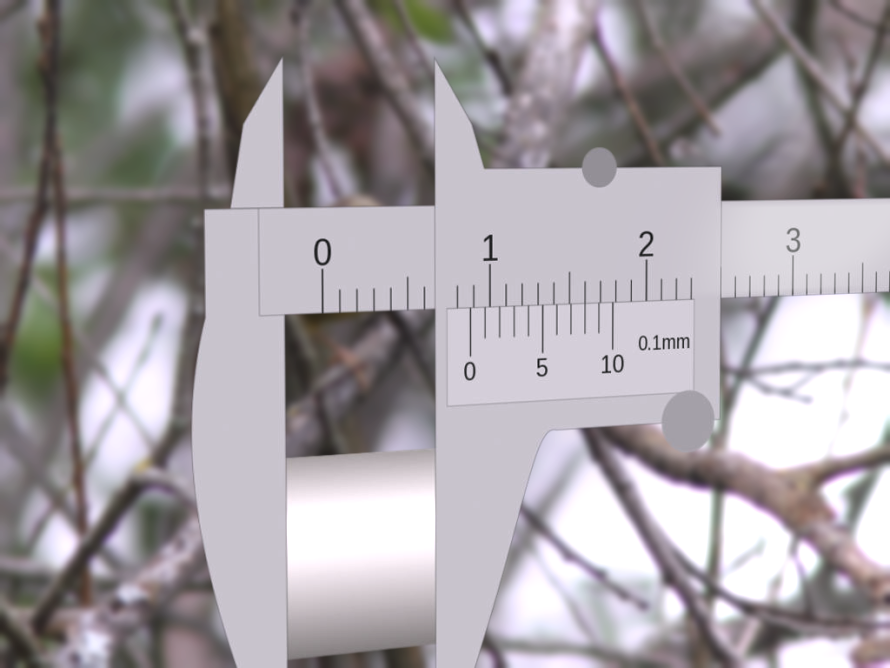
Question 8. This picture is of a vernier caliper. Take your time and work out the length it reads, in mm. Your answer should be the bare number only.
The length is 8.8
